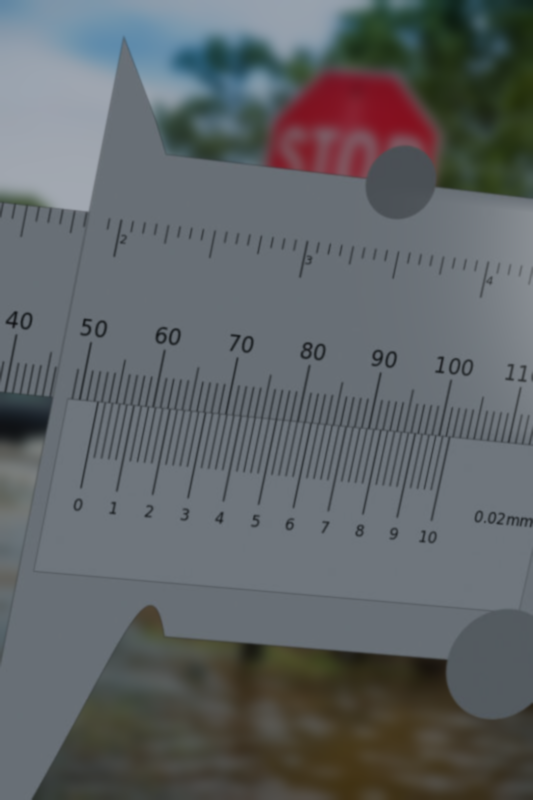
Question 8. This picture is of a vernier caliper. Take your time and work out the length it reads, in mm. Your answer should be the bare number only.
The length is 52.5
